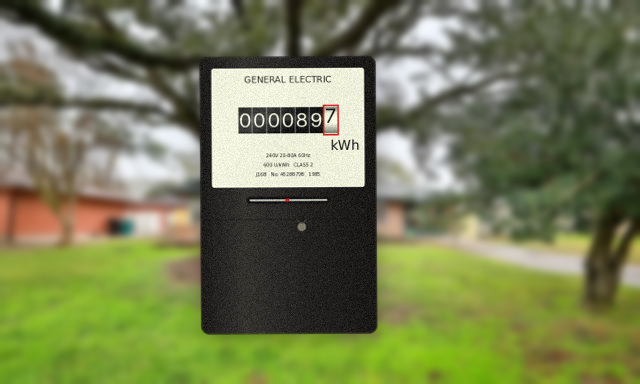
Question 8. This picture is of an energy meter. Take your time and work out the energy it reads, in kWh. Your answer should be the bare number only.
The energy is 89.7
